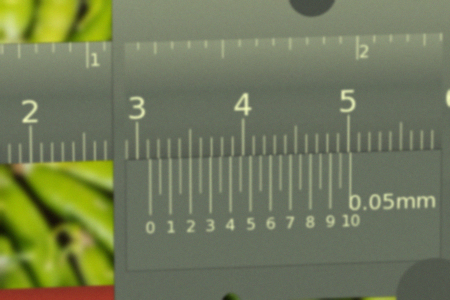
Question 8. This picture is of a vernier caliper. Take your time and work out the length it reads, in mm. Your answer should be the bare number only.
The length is 31.2
